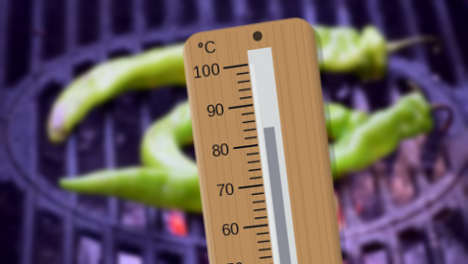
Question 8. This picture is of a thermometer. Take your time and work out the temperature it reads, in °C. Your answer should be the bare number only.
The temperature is 84
